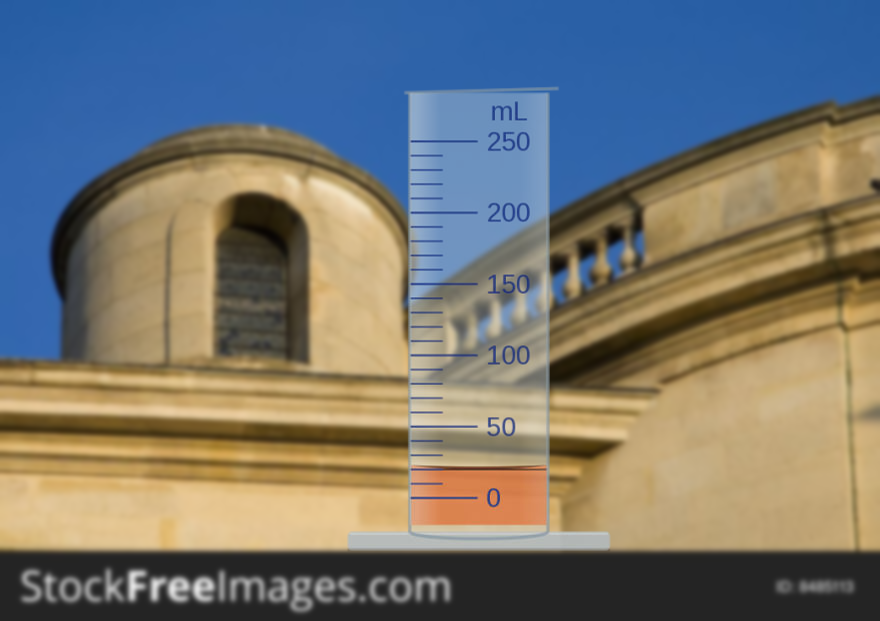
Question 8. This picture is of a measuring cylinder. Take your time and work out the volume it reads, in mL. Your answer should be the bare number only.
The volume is 20
